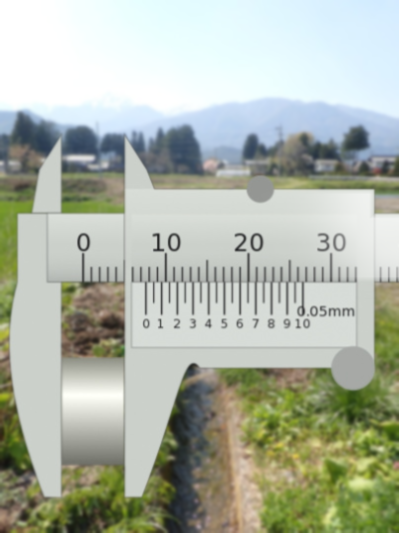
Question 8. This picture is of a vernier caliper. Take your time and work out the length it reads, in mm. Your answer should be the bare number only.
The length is 7.6
